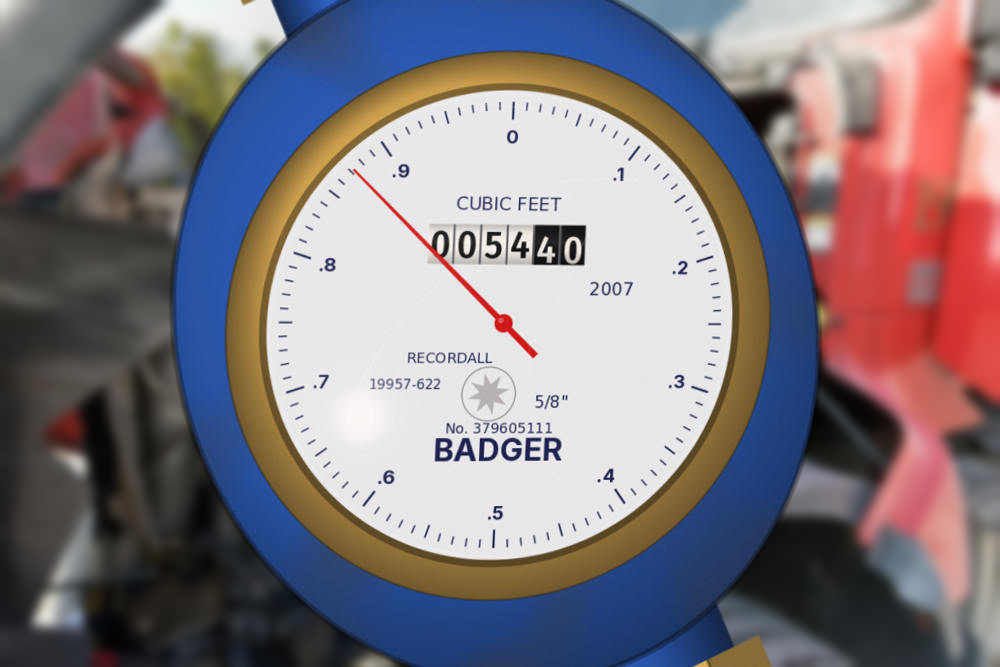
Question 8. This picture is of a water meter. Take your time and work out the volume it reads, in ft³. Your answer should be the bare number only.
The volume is 5439.87
